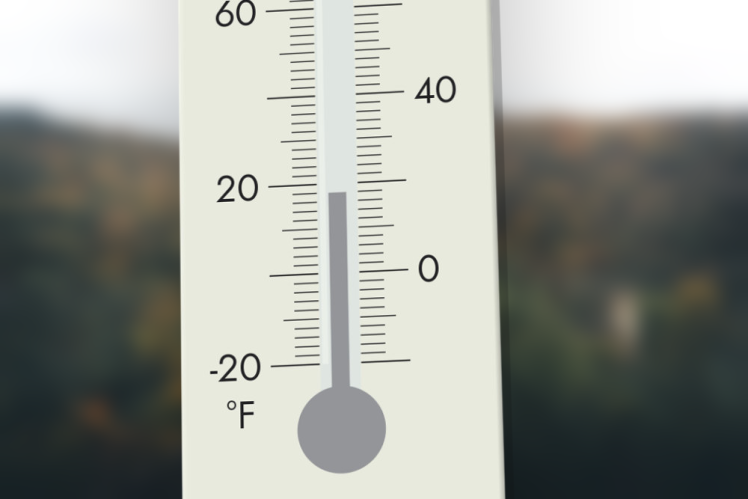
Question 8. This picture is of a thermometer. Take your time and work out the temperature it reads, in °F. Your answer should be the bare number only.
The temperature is 18
